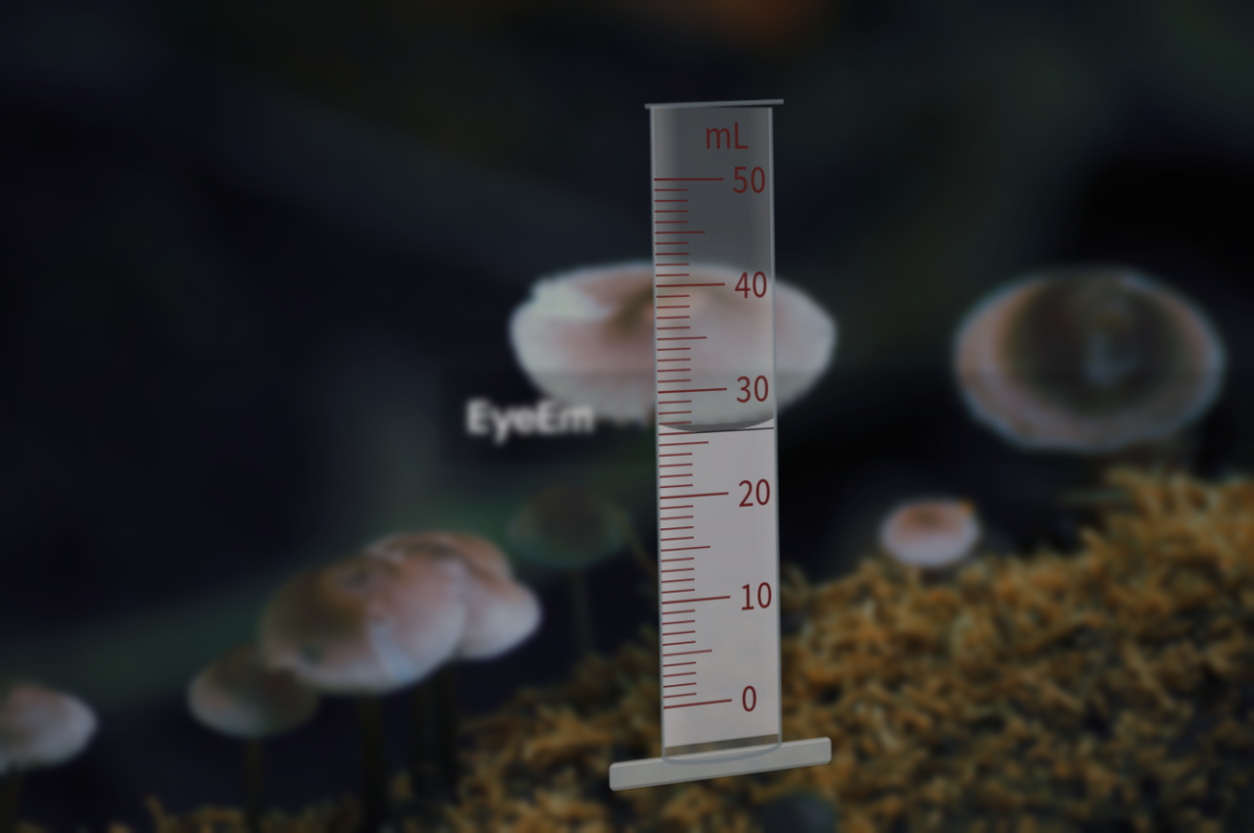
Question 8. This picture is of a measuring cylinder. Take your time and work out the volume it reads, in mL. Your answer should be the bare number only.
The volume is 26
